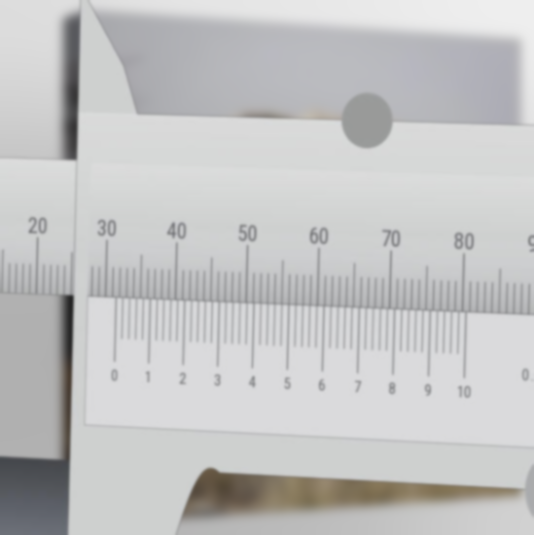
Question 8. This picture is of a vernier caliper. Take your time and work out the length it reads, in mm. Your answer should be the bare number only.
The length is 31.5
